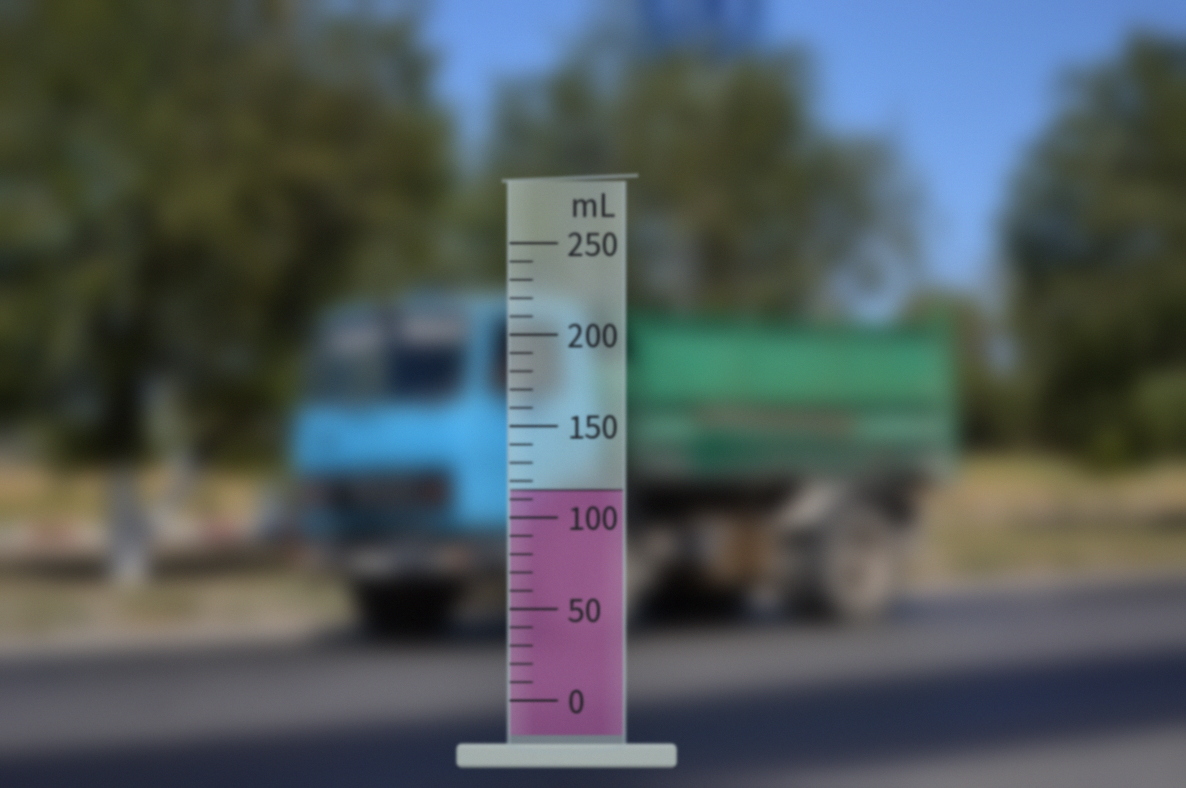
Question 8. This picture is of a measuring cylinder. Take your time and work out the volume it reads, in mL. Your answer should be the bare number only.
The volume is 115
